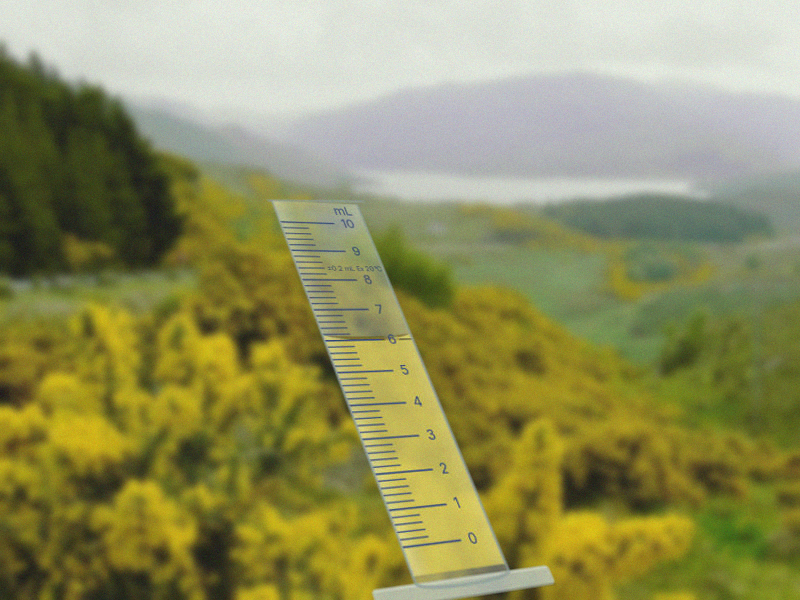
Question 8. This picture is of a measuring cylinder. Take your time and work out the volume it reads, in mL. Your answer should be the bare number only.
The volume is 6
